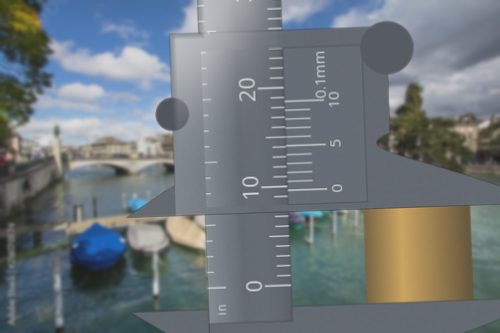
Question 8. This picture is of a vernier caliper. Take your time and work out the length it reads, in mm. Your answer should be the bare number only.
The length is 9.6
